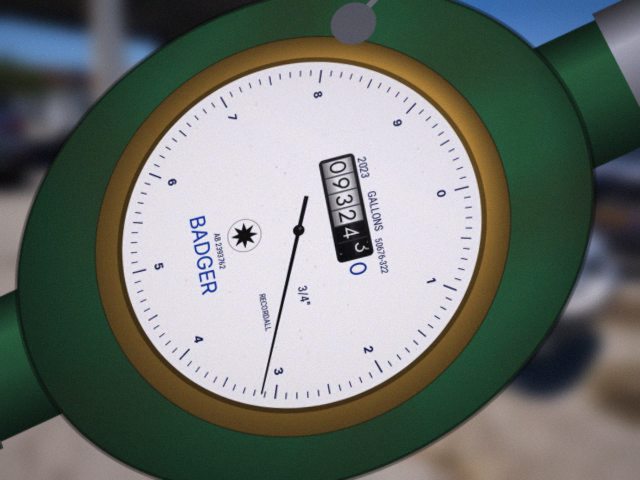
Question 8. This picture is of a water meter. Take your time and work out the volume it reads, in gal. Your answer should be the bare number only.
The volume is 932433.1
